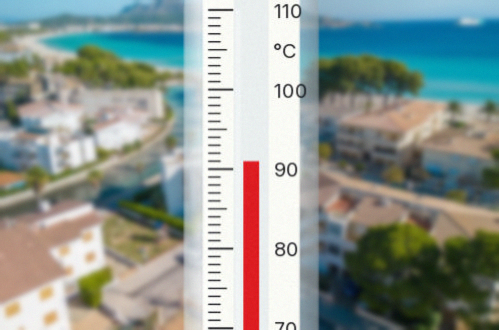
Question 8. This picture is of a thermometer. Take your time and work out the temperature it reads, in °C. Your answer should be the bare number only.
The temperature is 91
